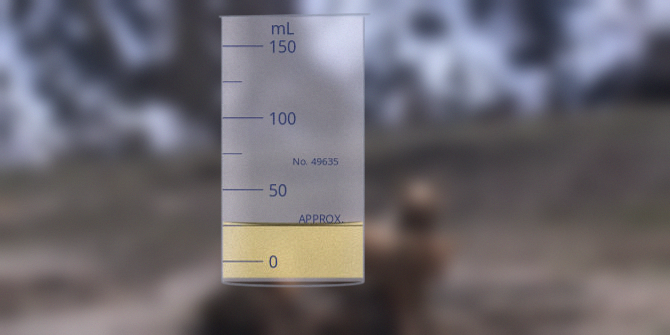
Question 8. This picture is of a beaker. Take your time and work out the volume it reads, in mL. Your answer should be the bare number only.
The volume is 25
